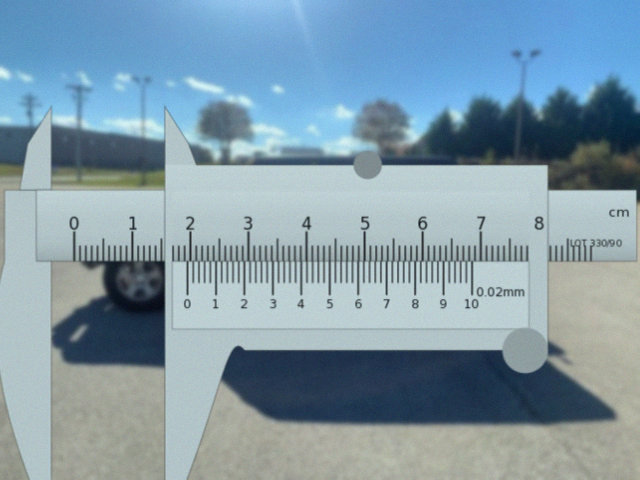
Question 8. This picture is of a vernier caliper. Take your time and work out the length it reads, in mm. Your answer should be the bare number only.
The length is 19.5
